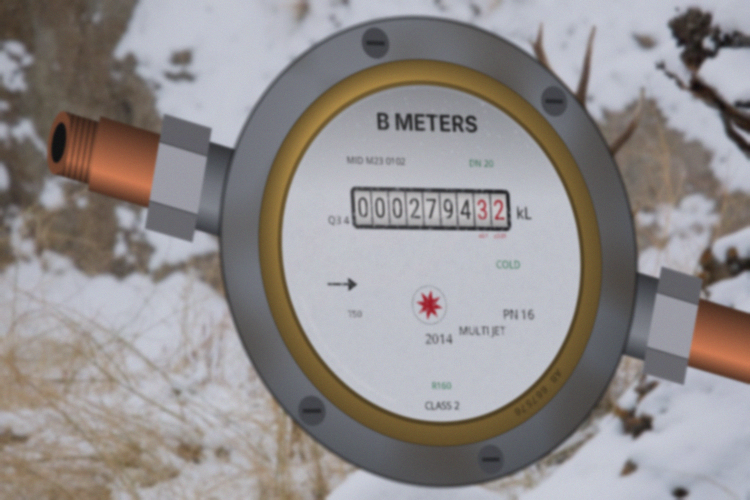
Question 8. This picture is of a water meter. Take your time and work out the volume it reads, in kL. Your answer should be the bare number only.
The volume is 2794.32
